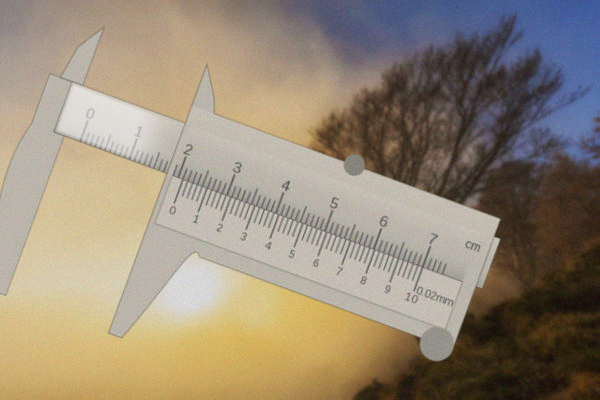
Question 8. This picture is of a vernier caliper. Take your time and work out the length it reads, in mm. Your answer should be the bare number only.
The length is 21.0
